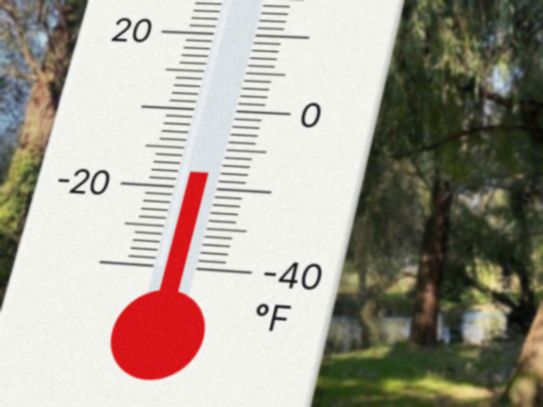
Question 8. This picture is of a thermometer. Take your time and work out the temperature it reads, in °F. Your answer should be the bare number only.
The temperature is -16
